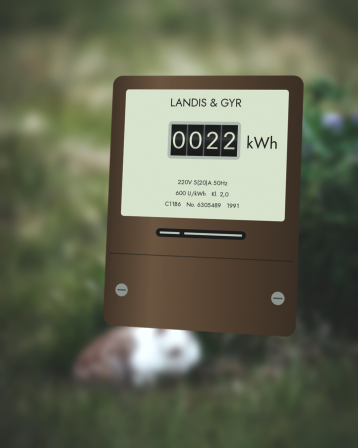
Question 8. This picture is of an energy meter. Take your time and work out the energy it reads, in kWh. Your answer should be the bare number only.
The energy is 22
